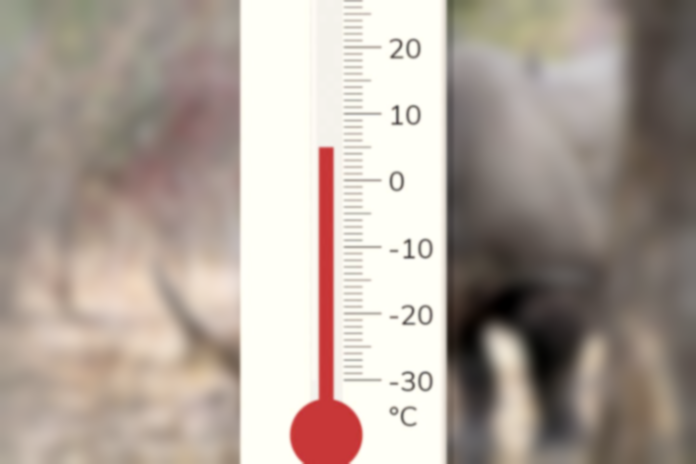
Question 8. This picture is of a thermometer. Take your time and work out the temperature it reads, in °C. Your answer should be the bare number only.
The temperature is 5
